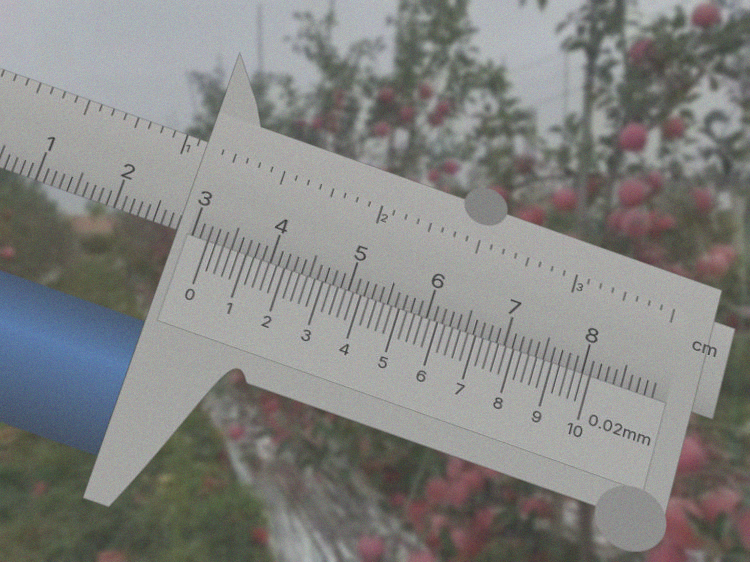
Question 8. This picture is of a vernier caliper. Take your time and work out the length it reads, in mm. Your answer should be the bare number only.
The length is 32.0
